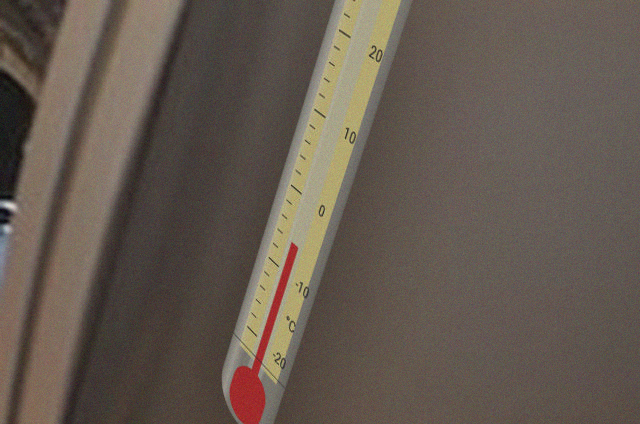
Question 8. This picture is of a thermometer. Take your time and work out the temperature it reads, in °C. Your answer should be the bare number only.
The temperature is -6
